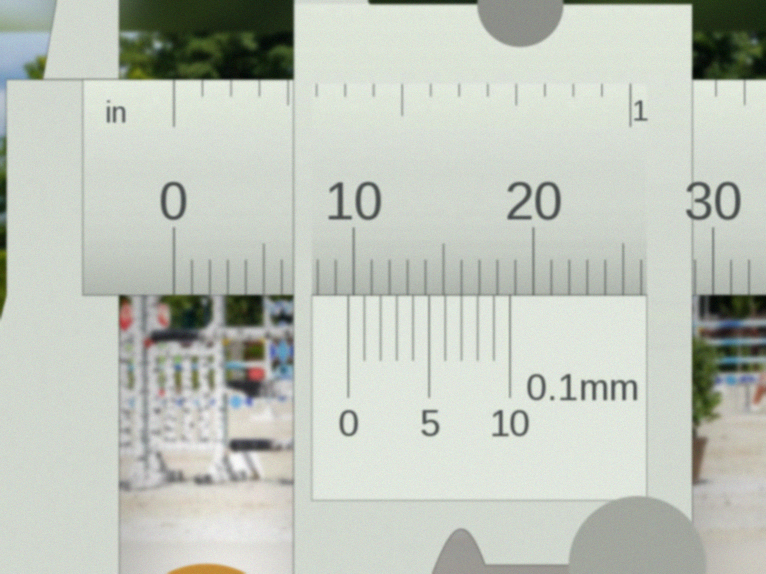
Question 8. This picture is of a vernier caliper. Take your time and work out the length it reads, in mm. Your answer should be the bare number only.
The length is 9.7
